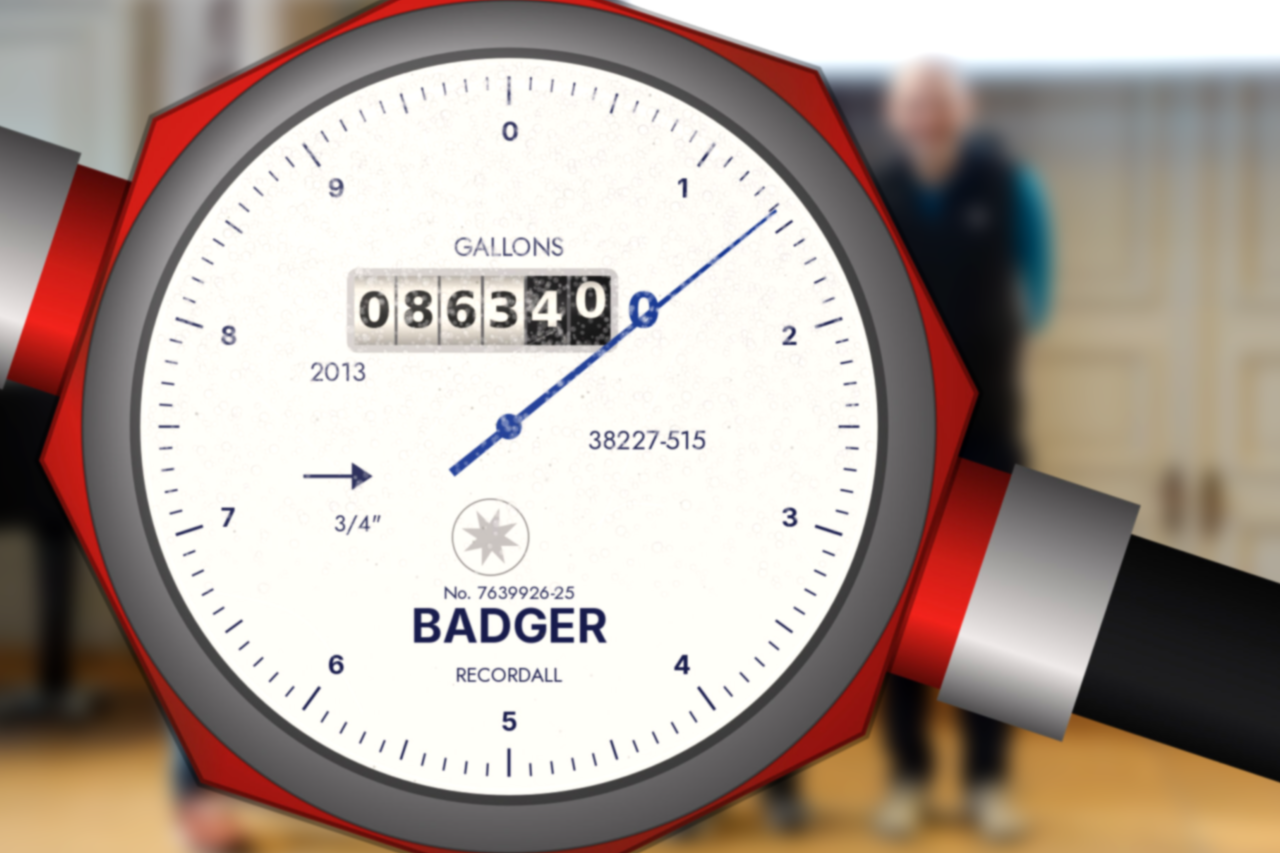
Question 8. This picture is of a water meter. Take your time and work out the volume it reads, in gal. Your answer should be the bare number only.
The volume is 863401.4
